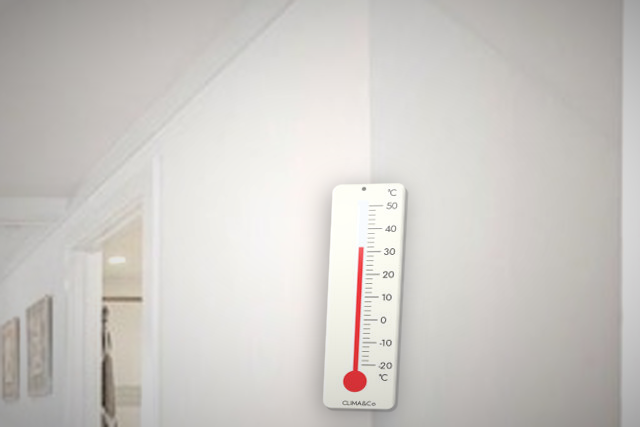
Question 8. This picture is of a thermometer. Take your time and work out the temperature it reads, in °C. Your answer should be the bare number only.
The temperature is 32
